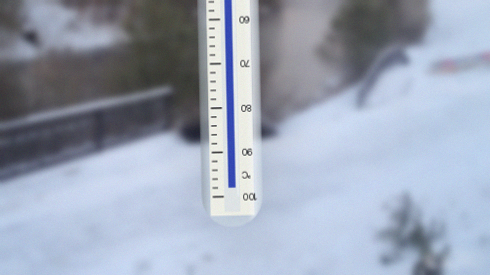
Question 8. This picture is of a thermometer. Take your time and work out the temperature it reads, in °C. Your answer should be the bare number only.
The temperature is 98
